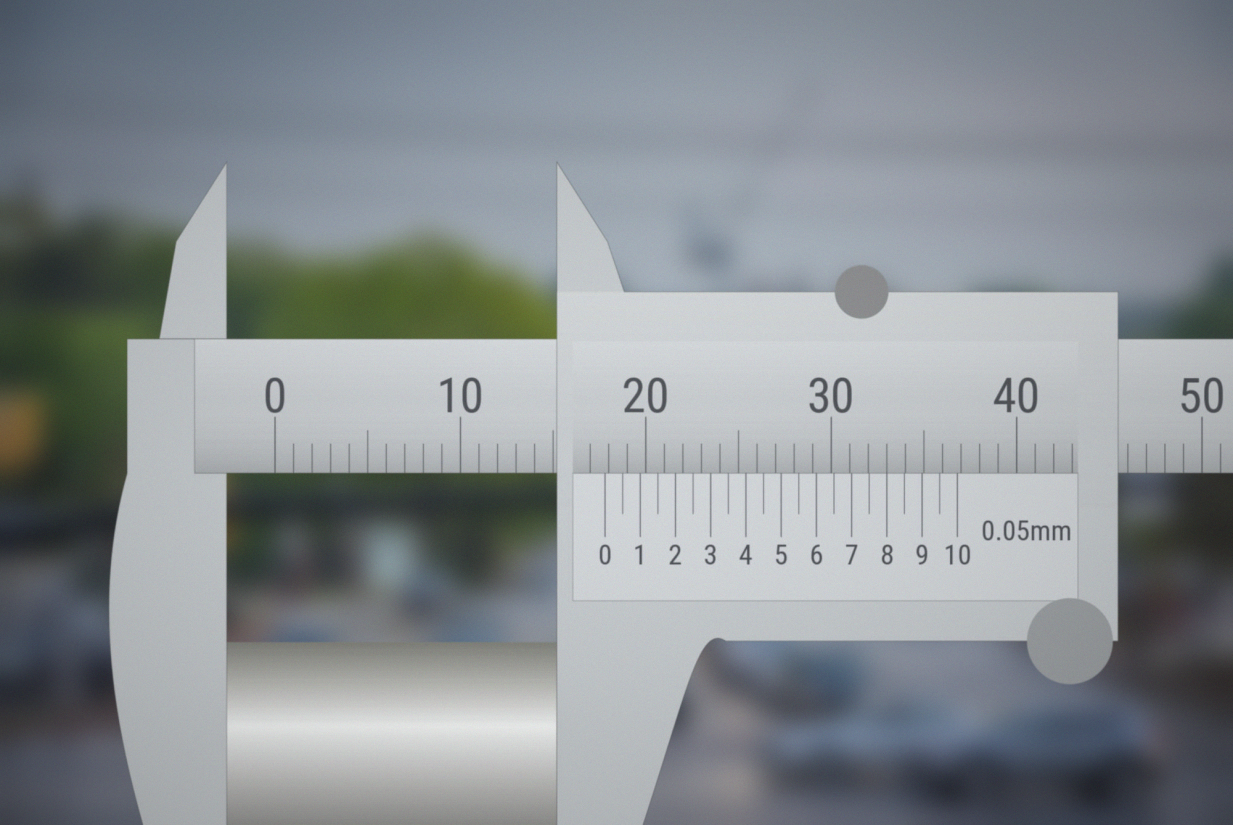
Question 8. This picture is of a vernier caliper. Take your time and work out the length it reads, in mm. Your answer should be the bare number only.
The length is 17.8
